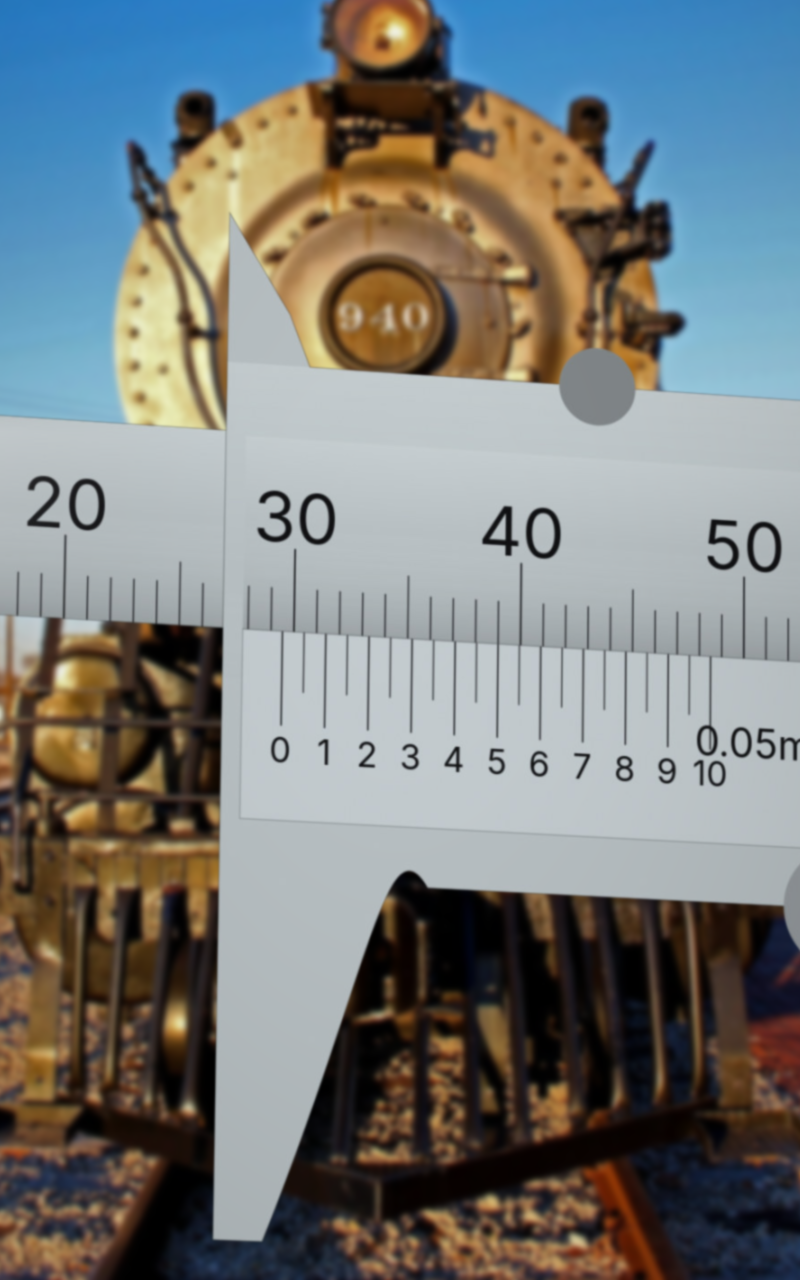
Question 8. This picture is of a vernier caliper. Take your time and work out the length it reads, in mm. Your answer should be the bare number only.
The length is 29.5
